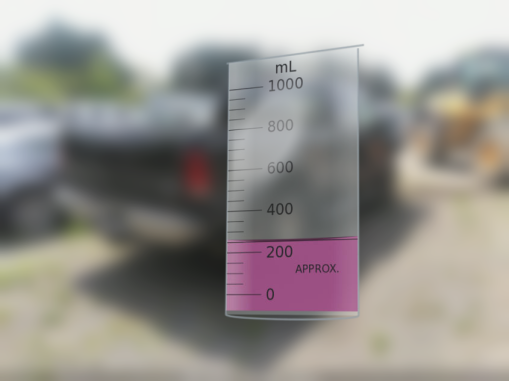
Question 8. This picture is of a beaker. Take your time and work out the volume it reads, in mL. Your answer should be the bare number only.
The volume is 250
